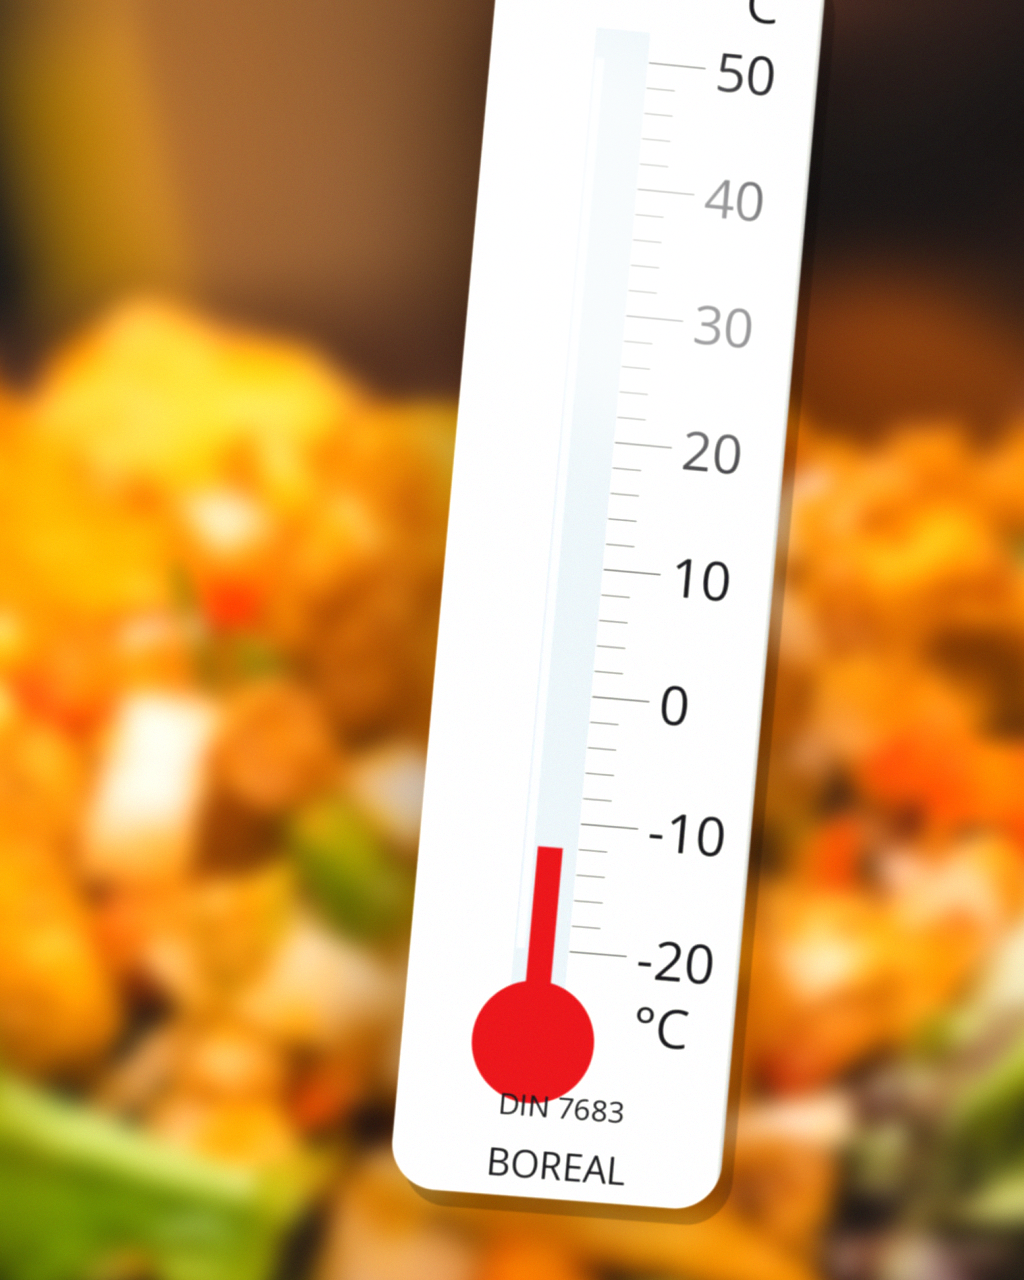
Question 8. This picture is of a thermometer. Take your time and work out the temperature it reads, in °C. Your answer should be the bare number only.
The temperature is -12
